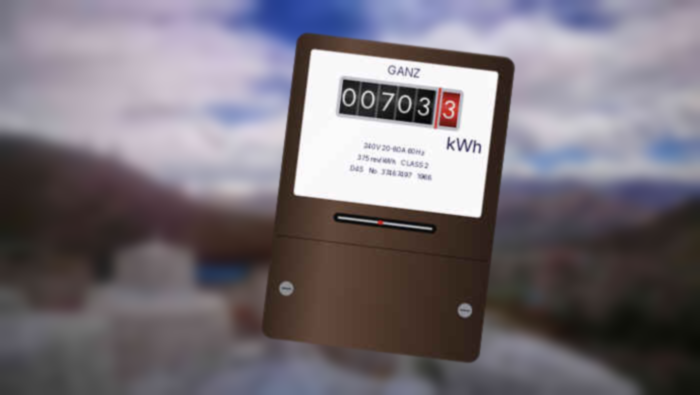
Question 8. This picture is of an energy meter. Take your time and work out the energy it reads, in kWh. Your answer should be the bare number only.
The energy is 703.3
